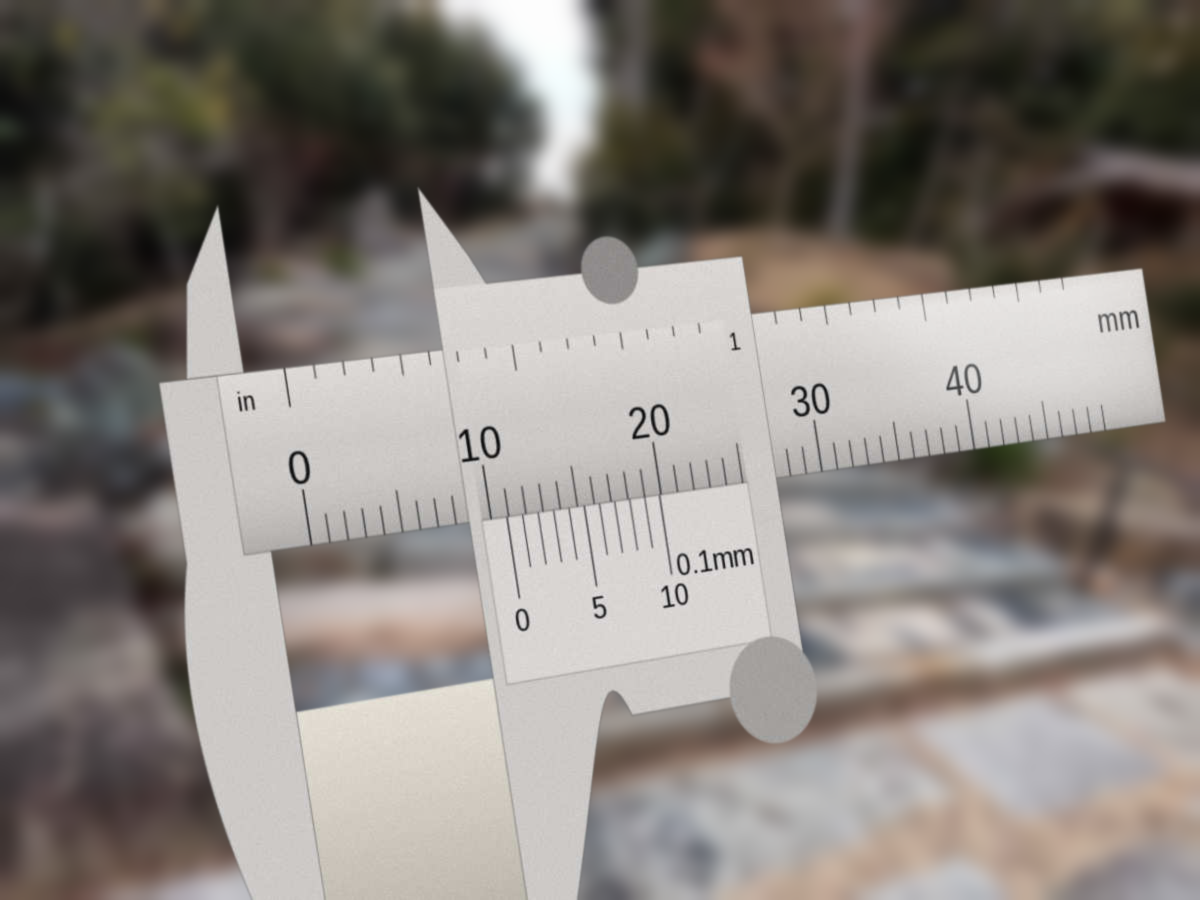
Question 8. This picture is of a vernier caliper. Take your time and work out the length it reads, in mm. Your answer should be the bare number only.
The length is 10.9
